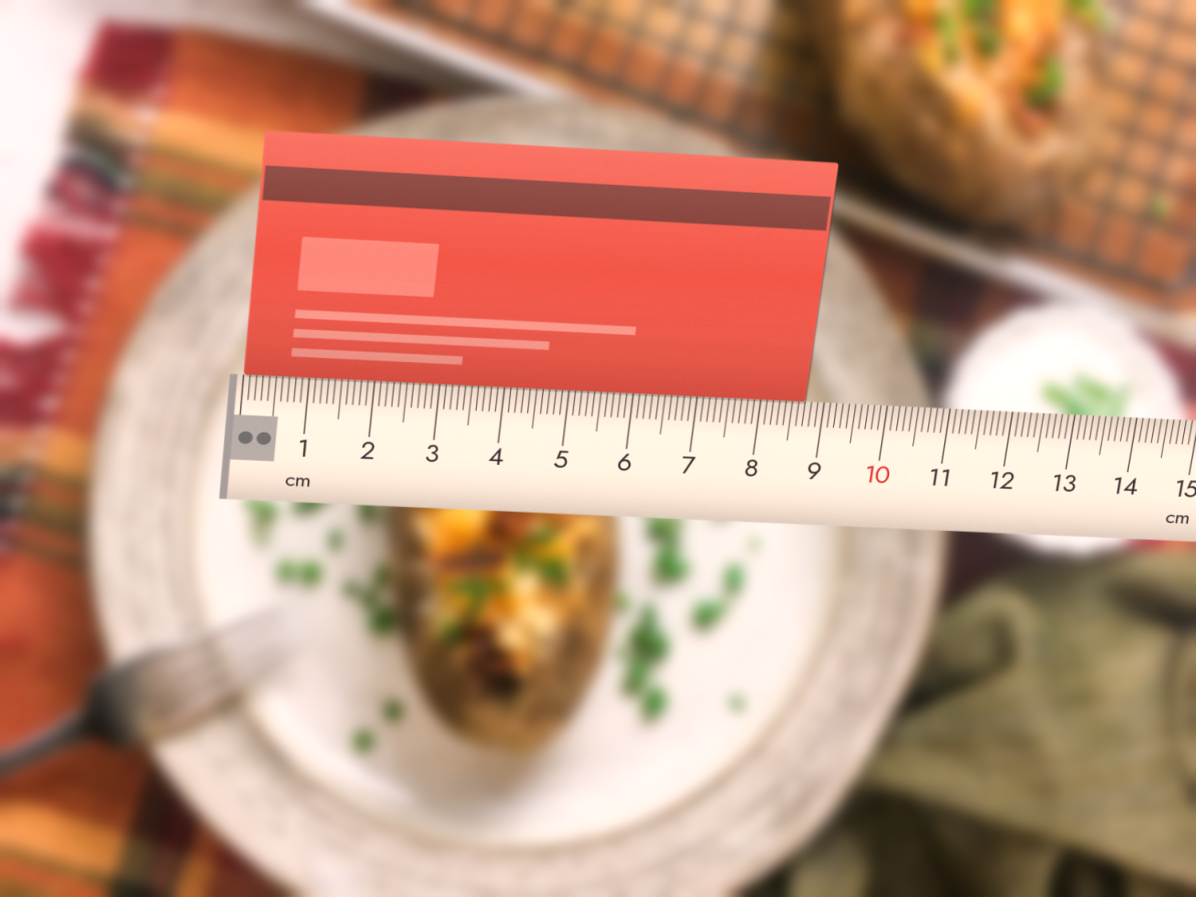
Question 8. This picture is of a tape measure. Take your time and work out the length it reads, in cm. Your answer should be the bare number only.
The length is 8.7
